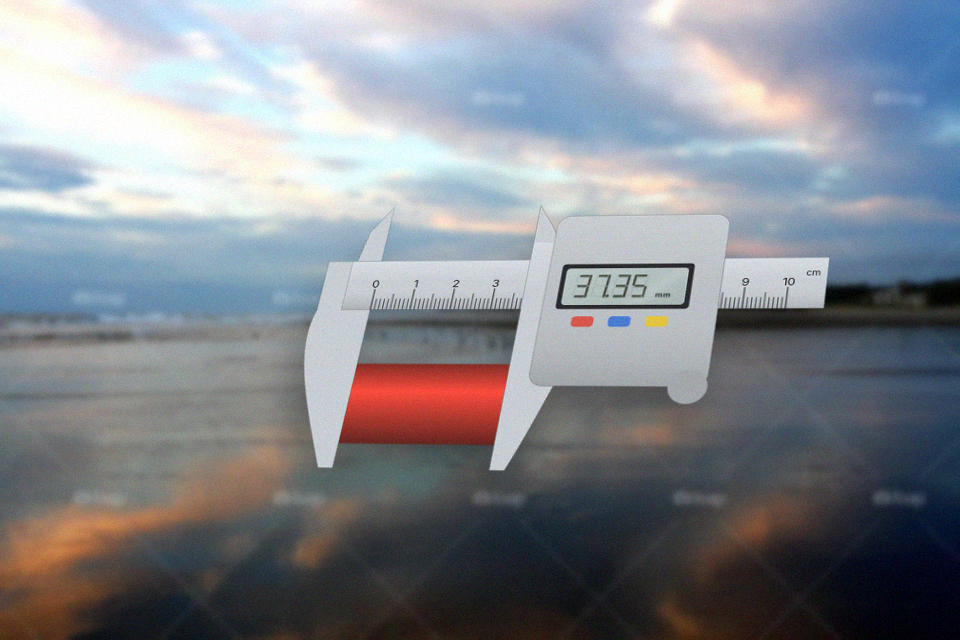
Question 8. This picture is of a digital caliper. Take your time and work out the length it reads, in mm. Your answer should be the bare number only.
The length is 37.35
